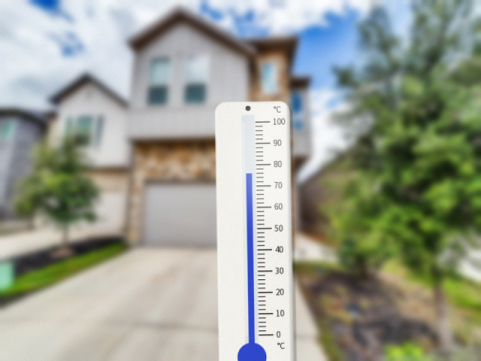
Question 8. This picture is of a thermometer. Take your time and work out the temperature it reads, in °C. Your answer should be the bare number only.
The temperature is 76
